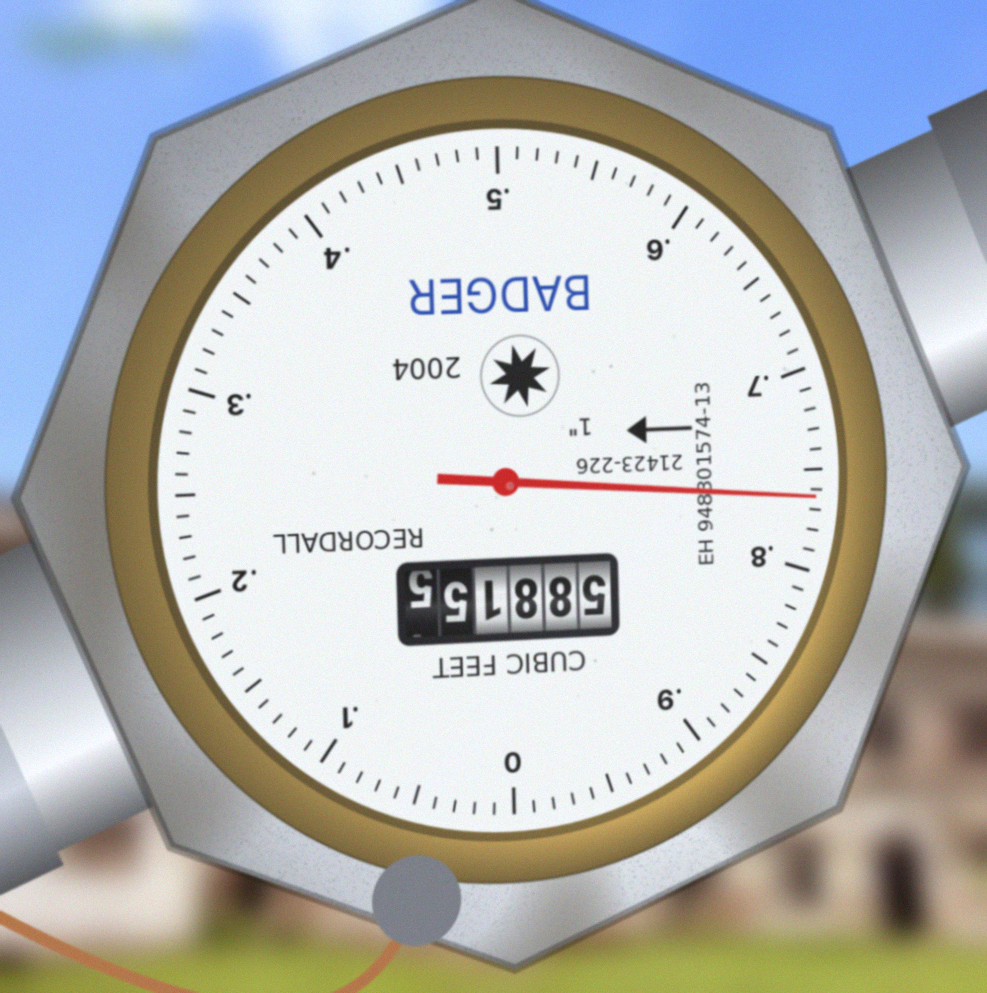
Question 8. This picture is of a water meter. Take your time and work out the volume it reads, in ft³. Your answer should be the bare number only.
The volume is 588154.76
